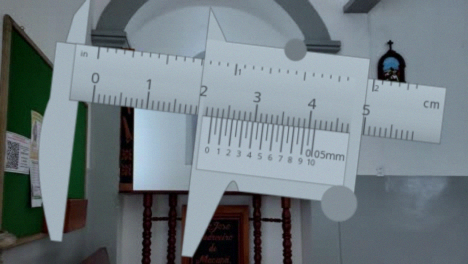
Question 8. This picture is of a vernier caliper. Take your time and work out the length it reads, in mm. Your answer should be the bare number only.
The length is 22.0
